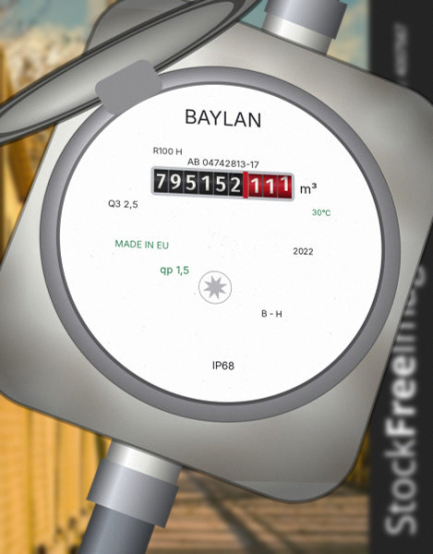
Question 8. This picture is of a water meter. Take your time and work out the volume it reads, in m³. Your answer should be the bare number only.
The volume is 795152.111
